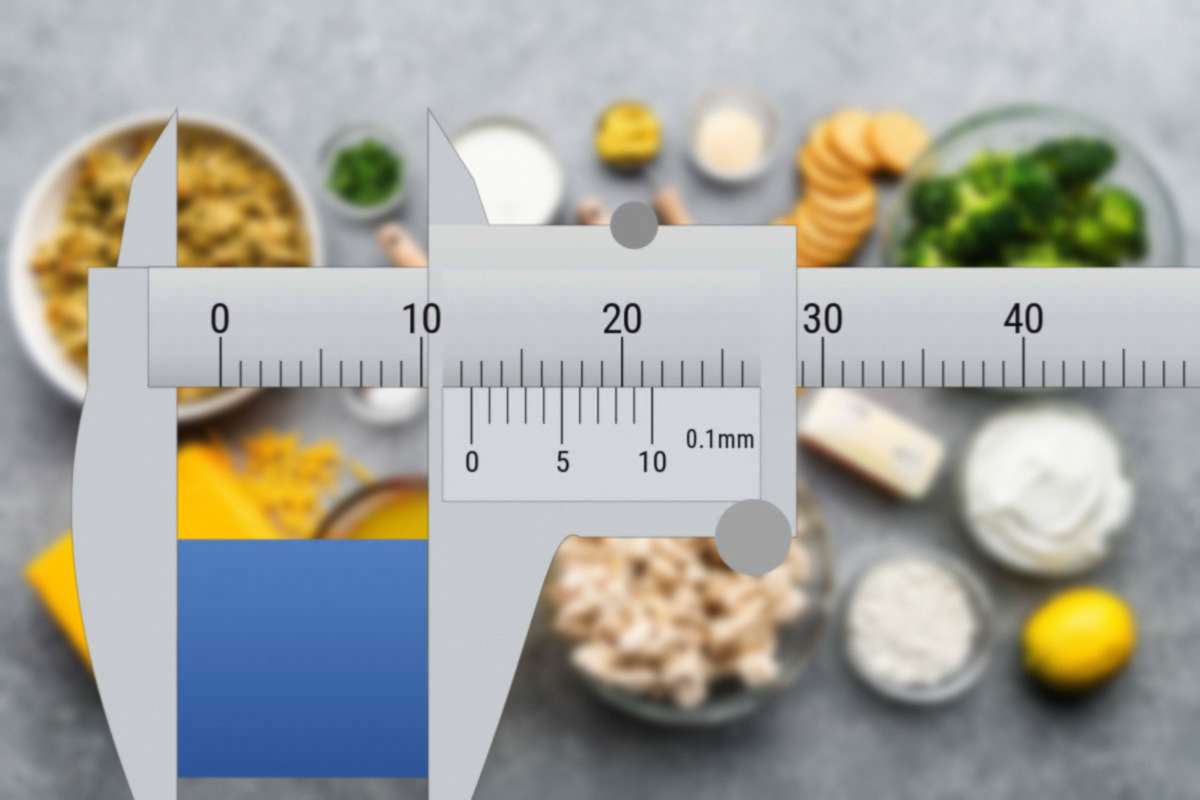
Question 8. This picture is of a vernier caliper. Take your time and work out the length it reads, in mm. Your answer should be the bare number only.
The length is 12.5
